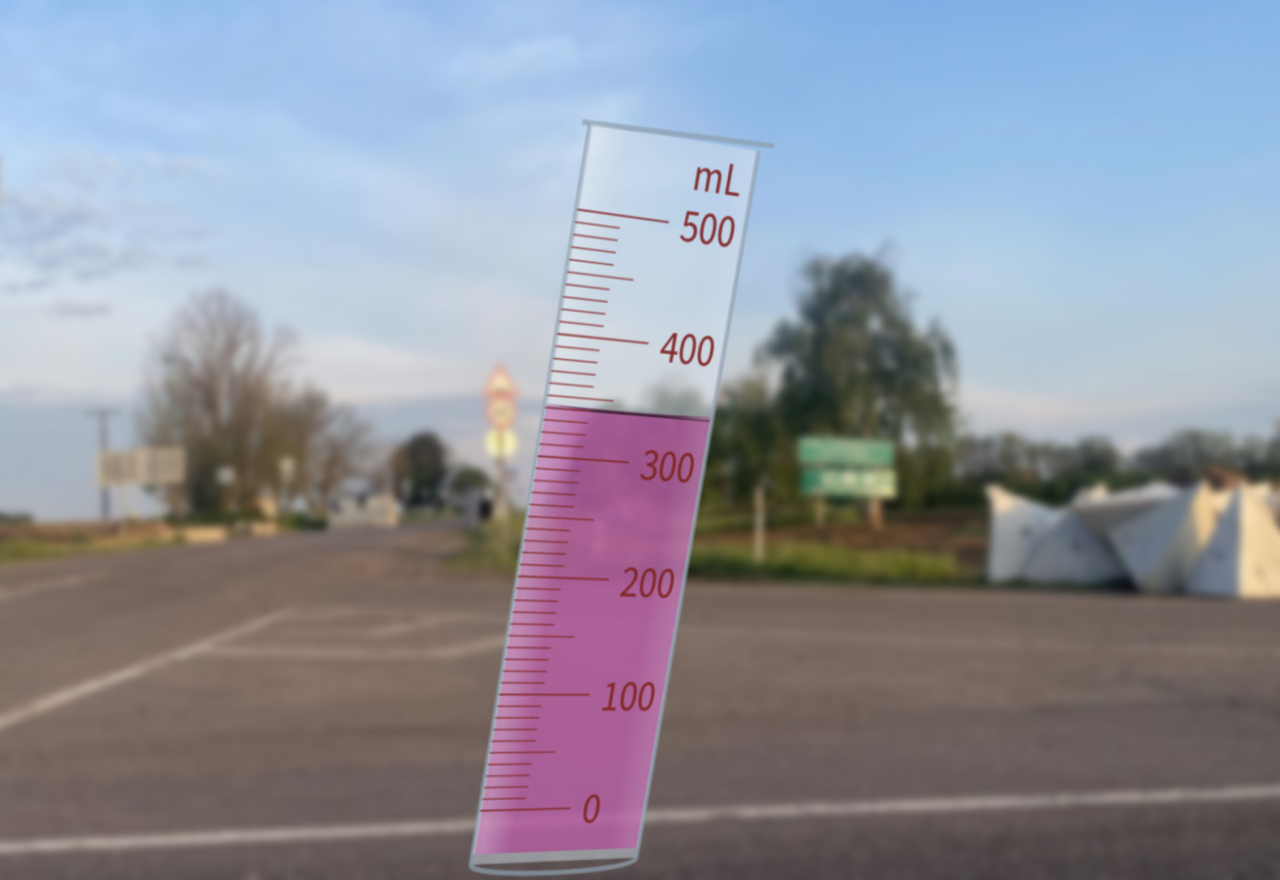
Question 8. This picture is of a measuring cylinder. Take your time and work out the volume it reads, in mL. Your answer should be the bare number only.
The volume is 340
